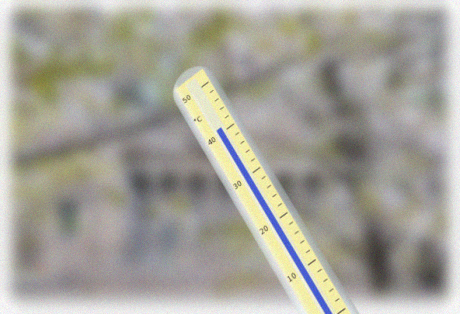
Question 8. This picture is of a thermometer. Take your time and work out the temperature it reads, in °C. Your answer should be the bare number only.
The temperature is 41
